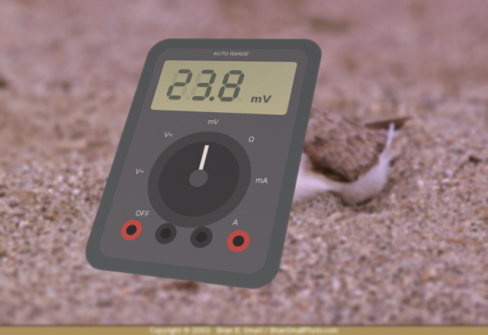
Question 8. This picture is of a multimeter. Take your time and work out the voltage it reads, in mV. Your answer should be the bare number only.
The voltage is 23.8
